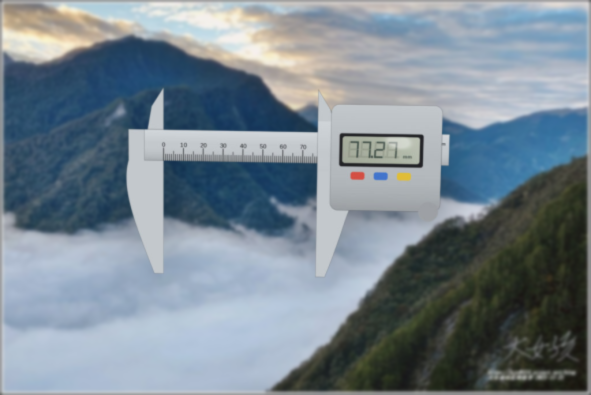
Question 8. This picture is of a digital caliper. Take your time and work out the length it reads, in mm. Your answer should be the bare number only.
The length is 77.27
